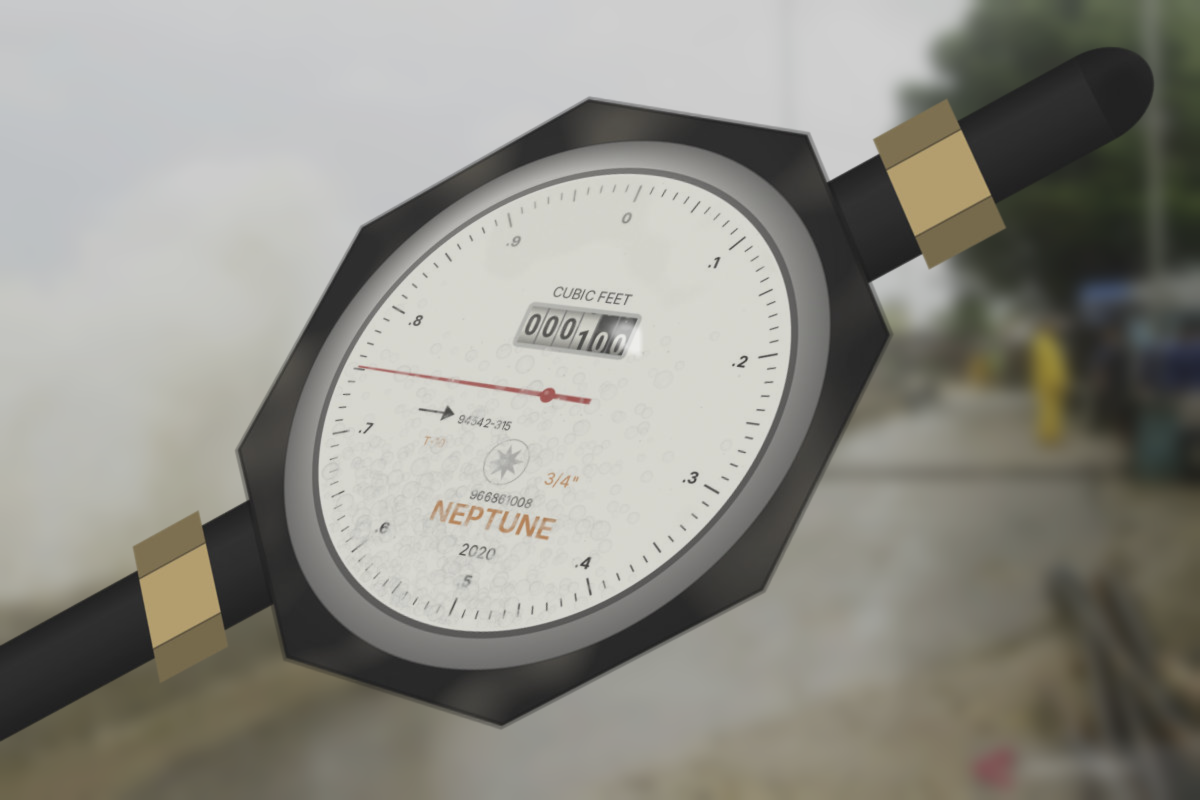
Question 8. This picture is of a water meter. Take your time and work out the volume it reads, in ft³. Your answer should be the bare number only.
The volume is 99.75
